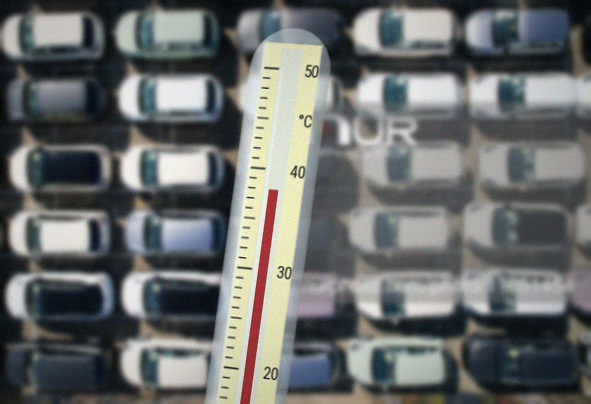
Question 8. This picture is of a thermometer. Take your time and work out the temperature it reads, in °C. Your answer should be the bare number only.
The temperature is 38
